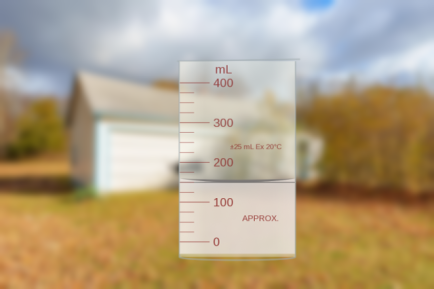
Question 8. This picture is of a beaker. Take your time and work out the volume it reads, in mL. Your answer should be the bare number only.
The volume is 150
